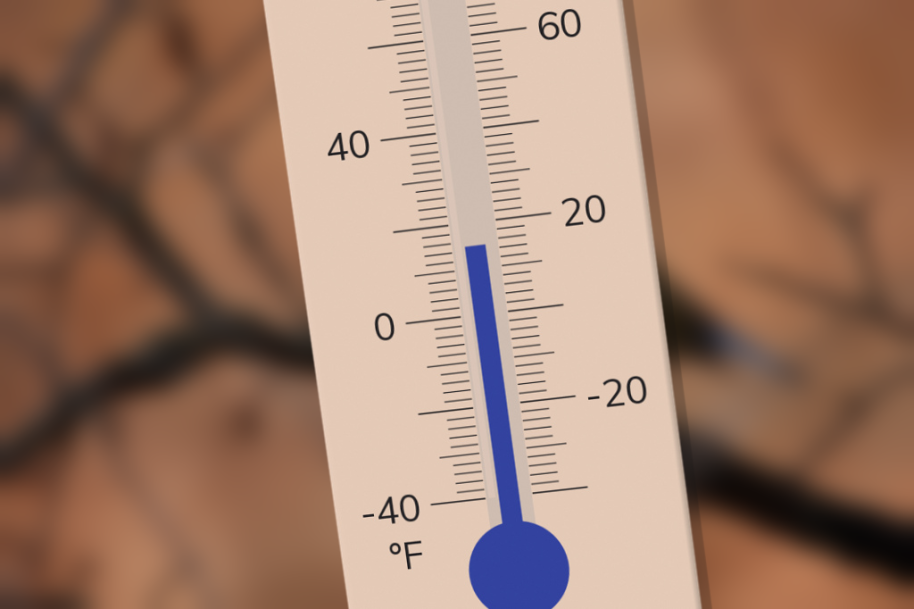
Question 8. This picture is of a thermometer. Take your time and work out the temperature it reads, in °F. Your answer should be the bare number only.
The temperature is 15
